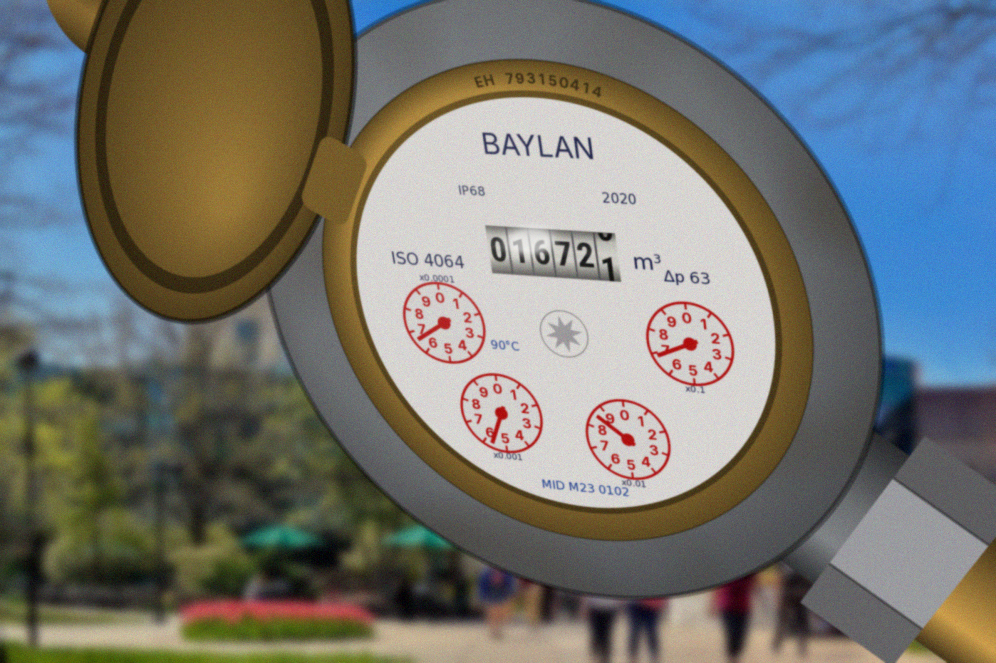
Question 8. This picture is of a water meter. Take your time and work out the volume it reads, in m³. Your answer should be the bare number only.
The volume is 16720.6856
